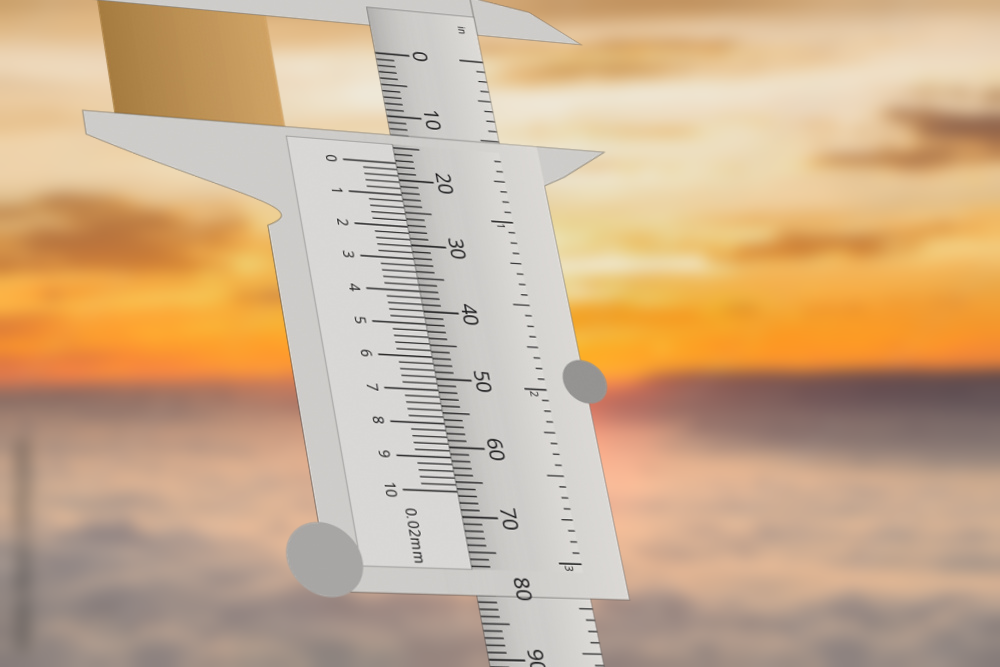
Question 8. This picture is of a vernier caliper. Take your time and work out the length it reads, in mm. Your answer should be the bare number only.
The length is 17.4
